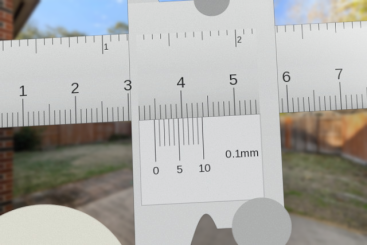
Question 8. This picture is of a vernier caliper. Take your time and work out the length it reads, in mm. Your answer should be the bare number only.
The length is 34.8
